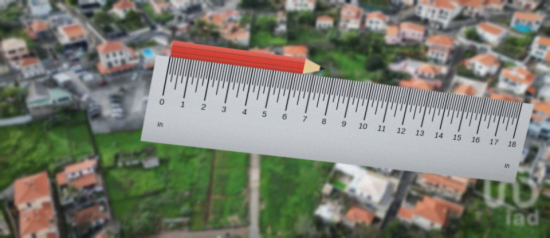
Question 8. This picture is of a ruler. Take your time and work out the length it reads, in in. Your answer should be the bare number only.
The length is 7.5
